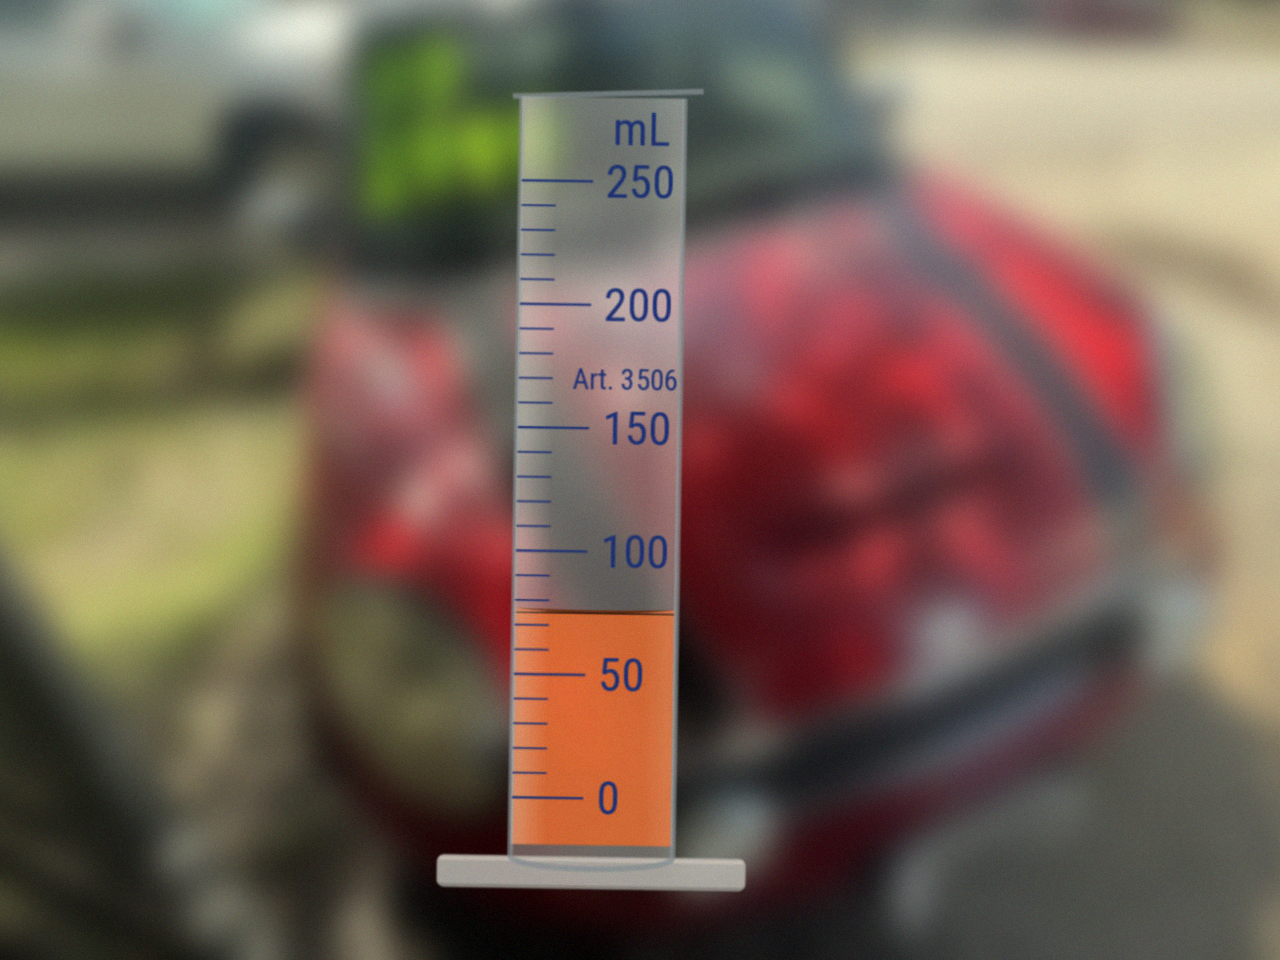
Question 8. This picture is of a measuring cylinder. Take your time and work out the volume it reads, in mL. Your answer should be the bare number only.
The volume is 75
